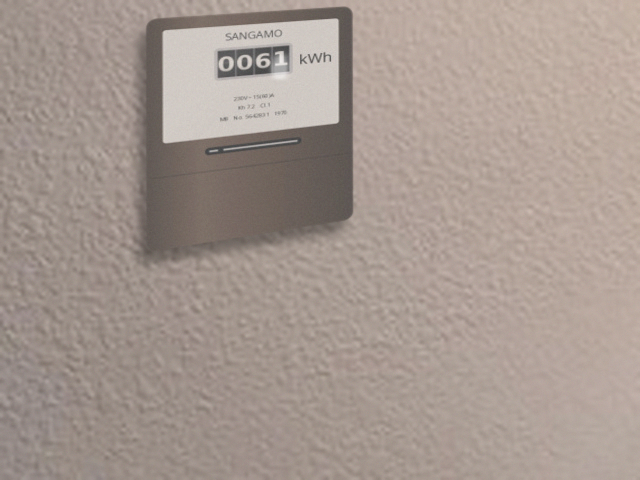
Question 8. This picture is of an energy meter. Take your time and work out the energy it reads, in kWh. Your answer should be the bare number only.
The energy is 61
